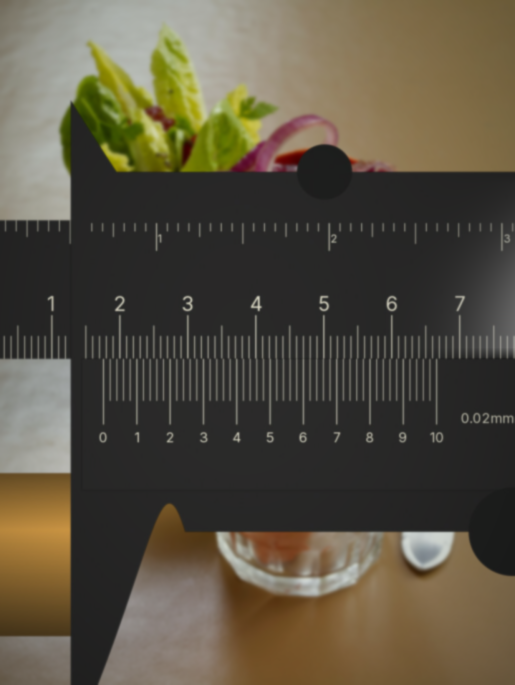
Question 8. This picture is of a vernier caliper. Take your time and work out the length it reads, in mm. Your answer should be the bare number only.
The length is 17.6
